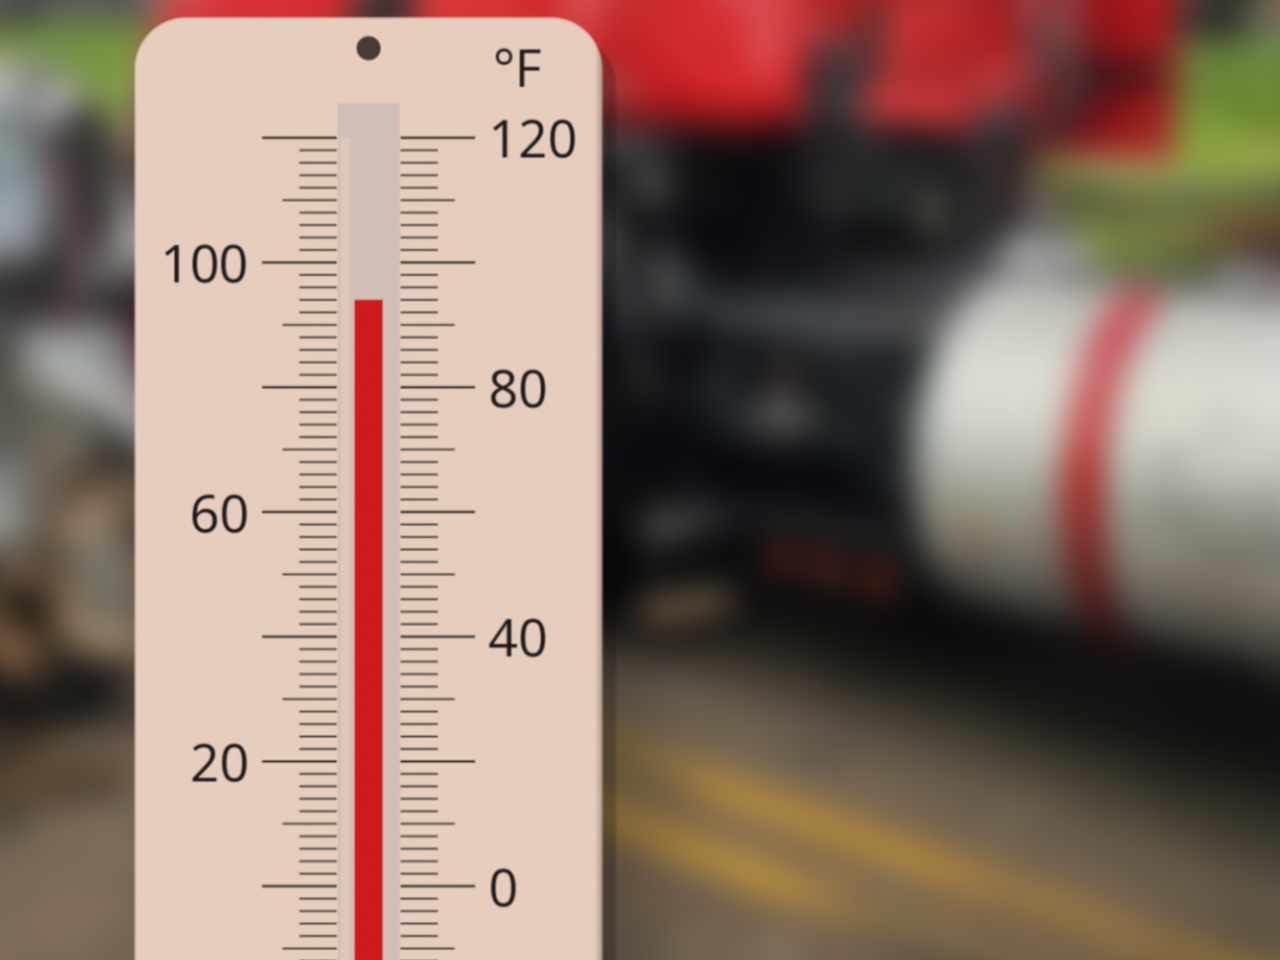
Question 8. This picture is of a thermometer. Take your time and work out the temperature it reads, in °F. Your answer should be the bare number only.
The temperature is 94
